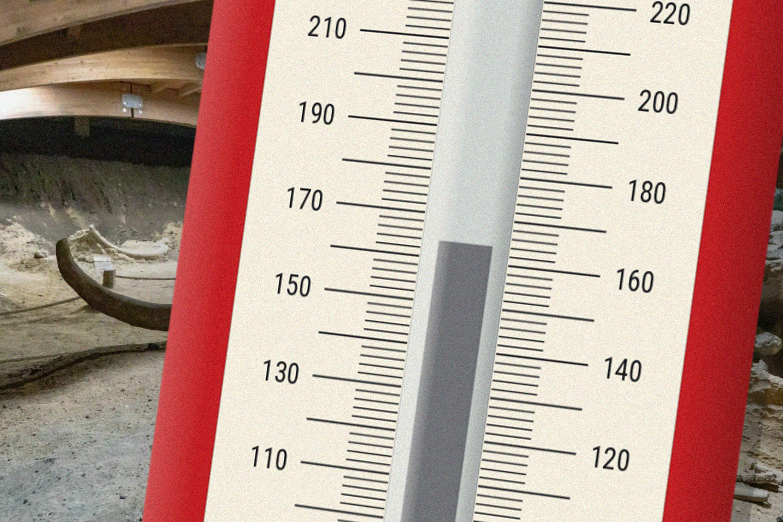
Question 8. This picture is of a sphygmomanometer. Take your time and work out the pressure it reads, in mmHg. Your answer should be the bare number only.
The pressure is 164
